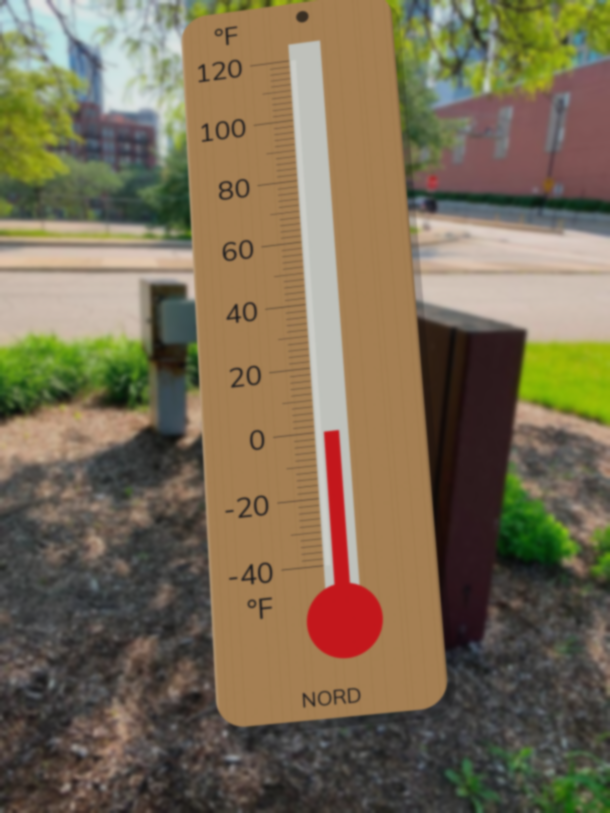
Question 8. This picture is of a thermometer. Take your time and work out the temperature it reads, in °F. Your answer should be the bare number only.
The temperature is 0
